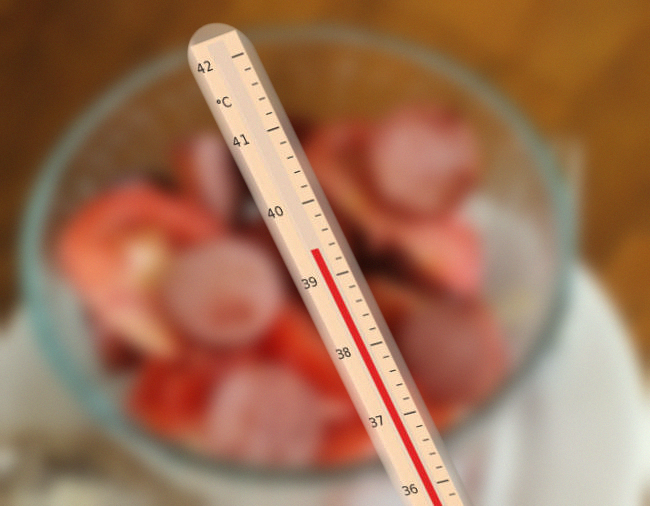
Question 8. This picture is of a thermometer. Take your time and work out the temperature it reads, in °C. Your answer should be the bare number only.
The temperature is 39.4
